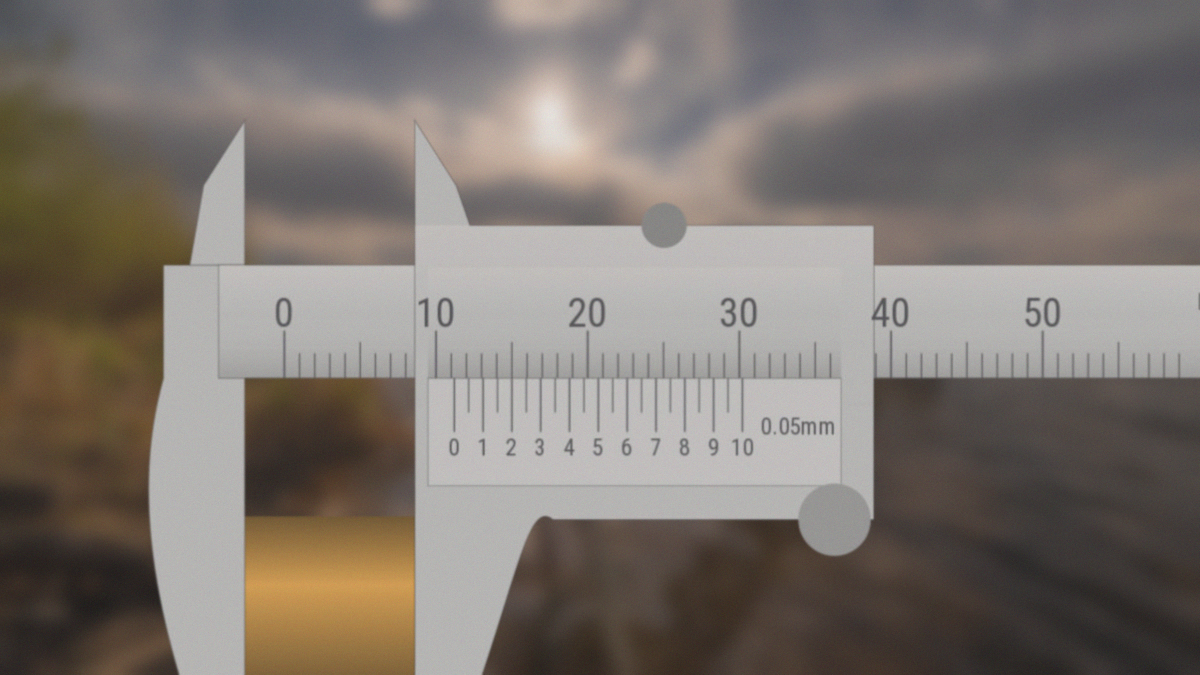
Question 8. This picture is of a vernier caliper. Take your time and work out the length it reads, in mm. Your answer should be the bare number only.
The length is 11.2
